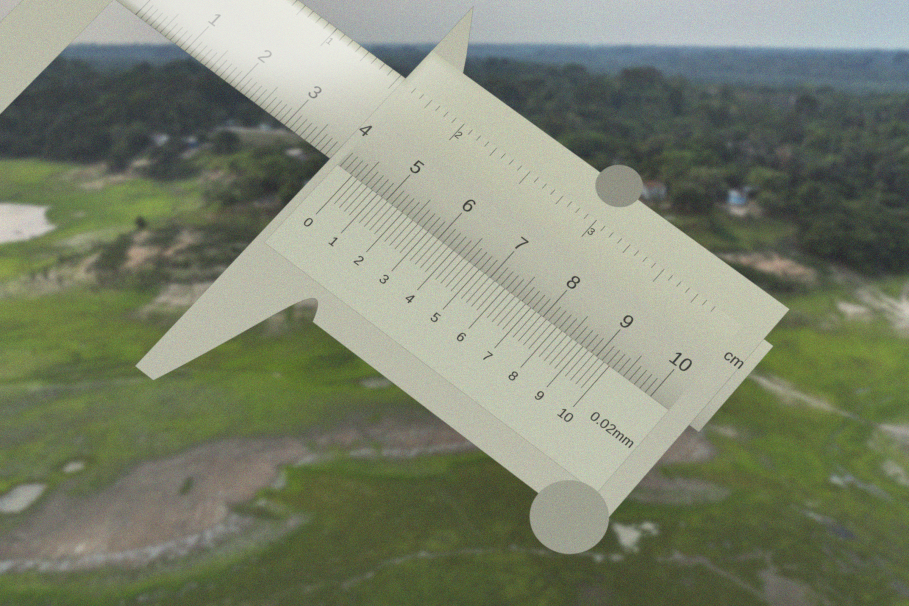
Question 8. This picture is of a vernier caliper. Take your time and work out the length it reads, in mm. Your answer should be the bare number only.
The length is 43.4
